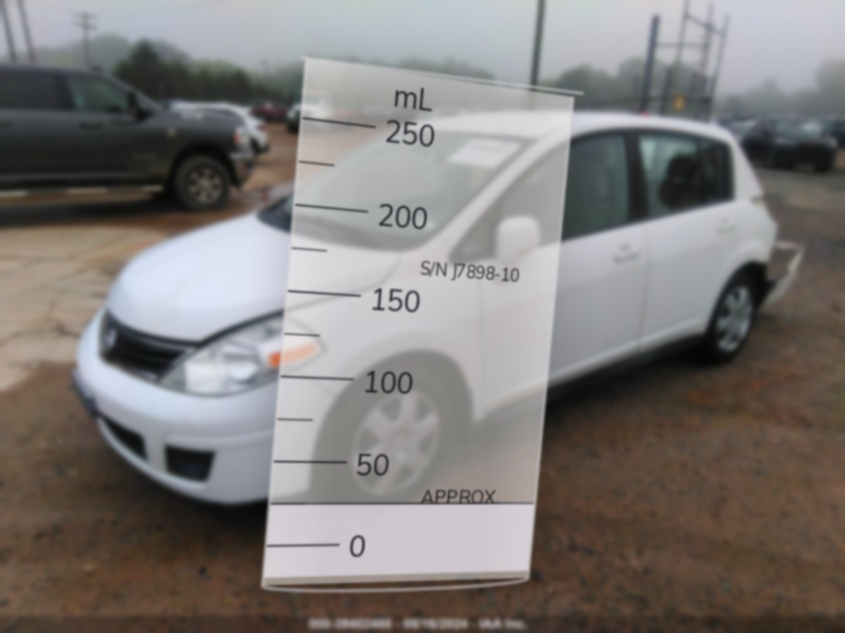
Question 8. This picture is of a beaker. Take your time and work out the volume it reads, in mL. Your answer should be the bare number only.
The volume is 25
